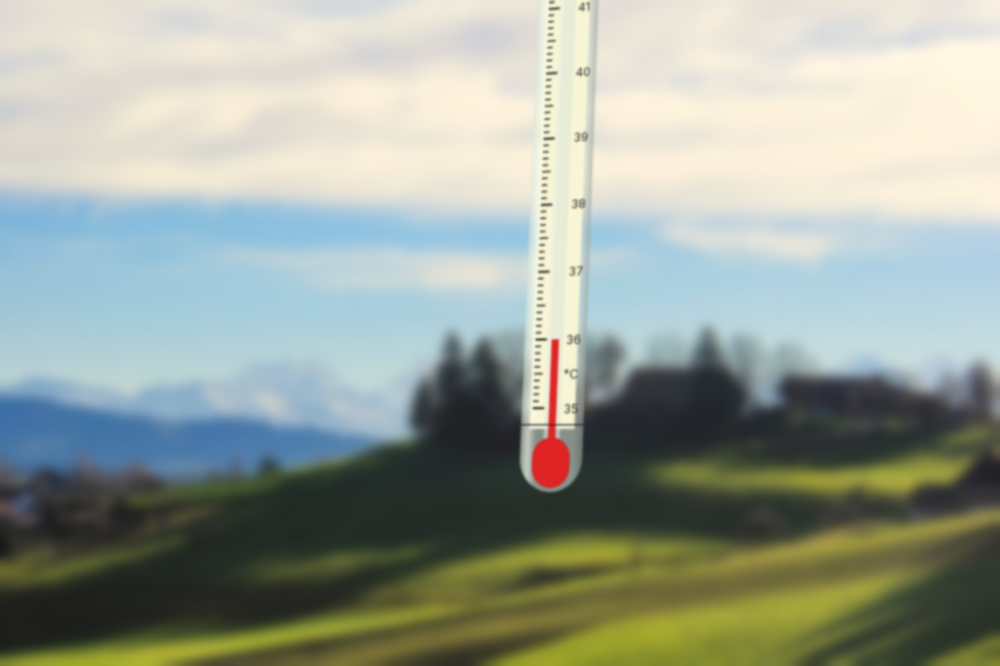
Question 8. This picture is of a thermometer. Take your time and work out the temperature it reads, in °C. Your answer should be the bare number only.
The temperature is 36
